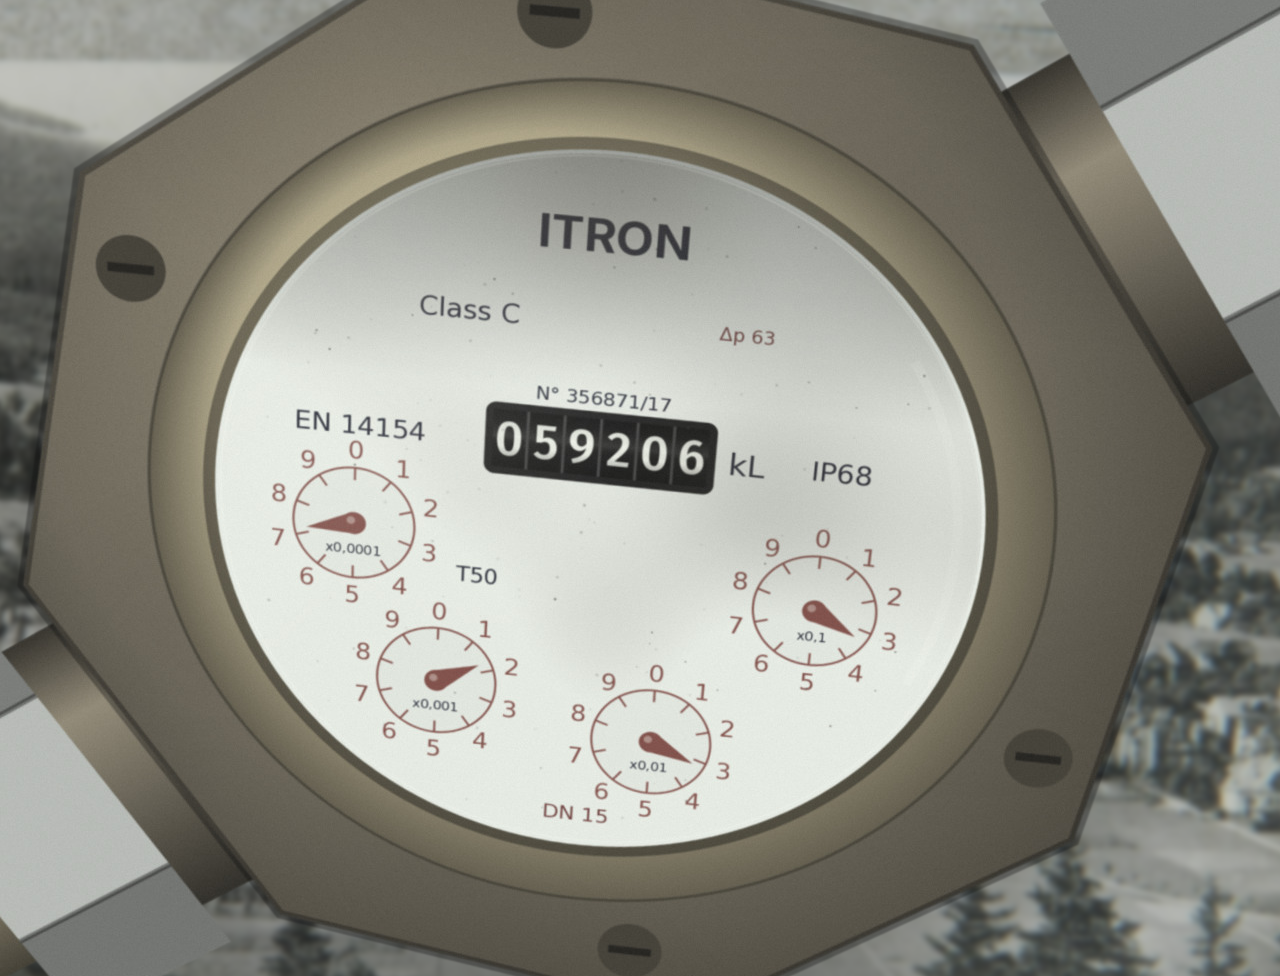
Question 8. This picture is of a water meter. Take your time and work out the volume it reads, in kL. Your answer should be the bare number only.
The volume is 59206.3317
